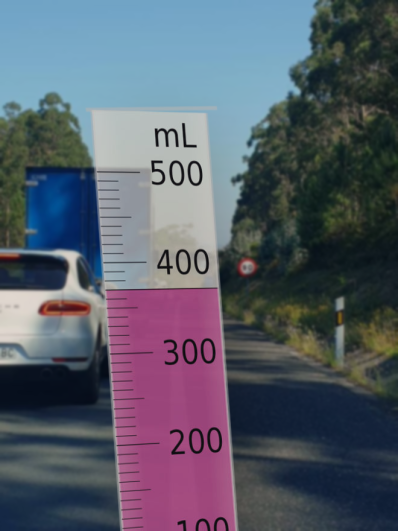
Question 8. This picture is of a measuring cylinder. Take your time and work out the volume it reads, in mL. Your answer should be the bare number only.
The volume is 370
